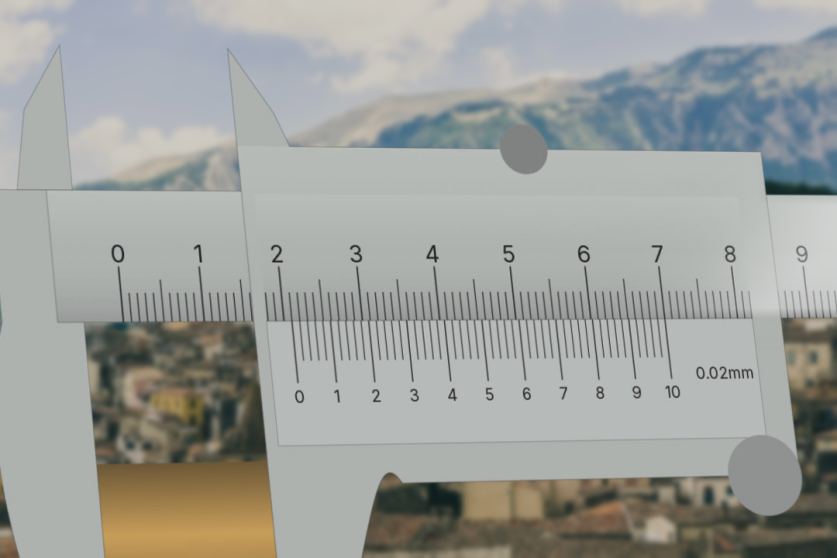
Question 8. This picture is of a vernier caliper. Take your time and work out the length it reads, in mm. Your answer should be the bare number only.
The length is 21.0
